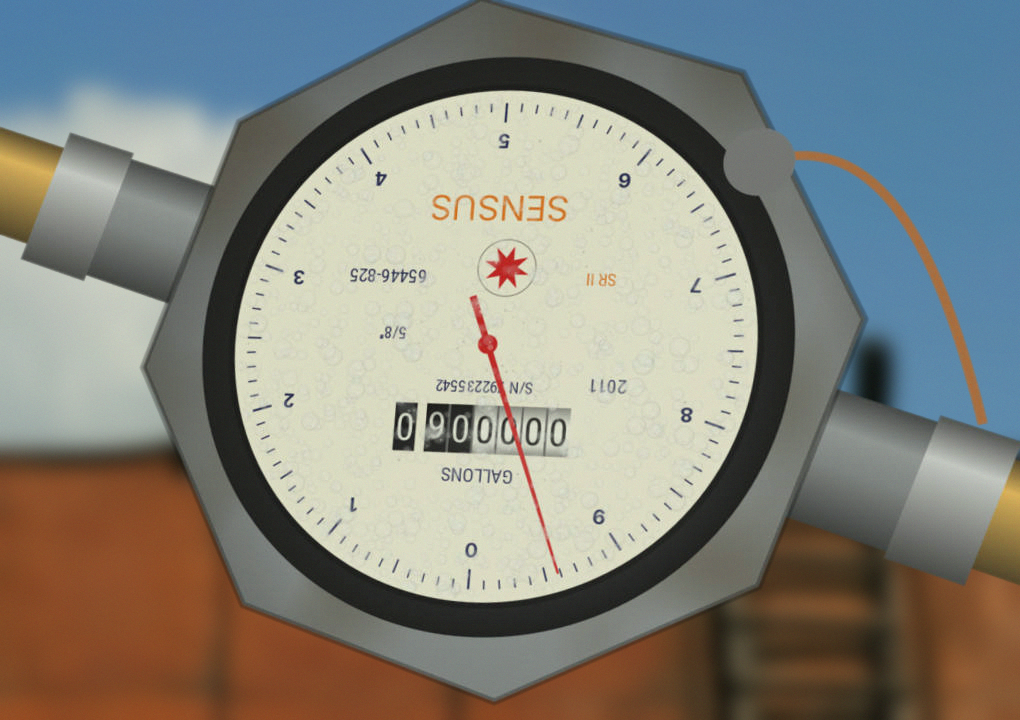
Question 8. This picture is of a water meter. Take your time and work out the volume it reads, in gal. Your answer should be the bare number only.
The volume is 59.4
